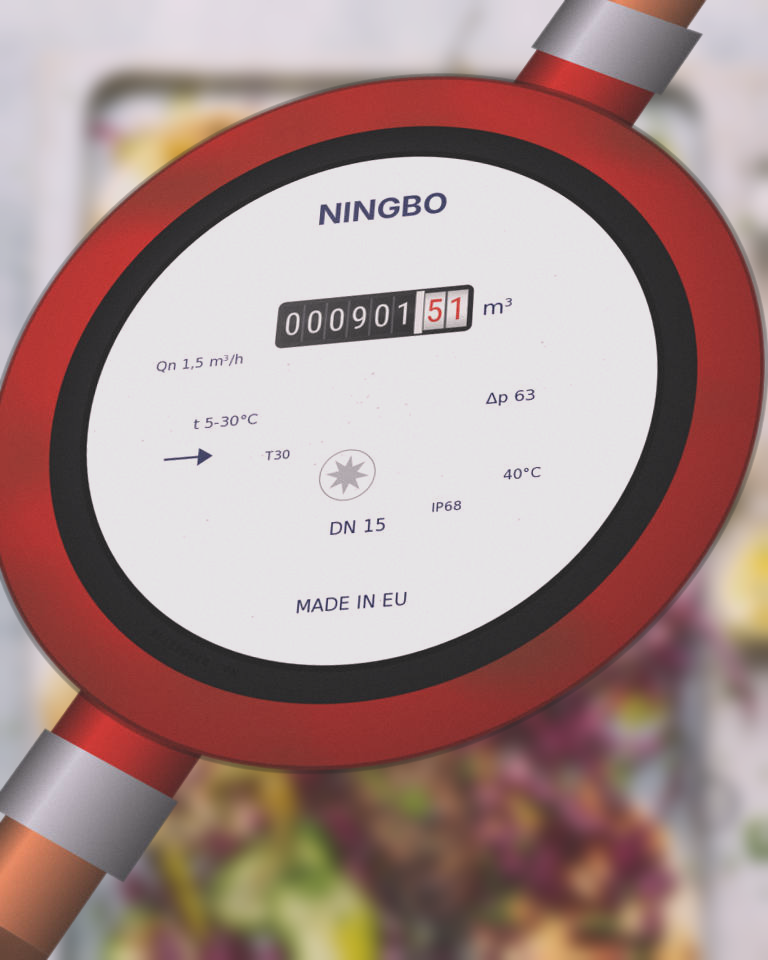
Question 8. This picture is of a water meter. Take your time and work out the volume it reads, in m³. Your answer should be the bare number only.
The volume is 901.51
